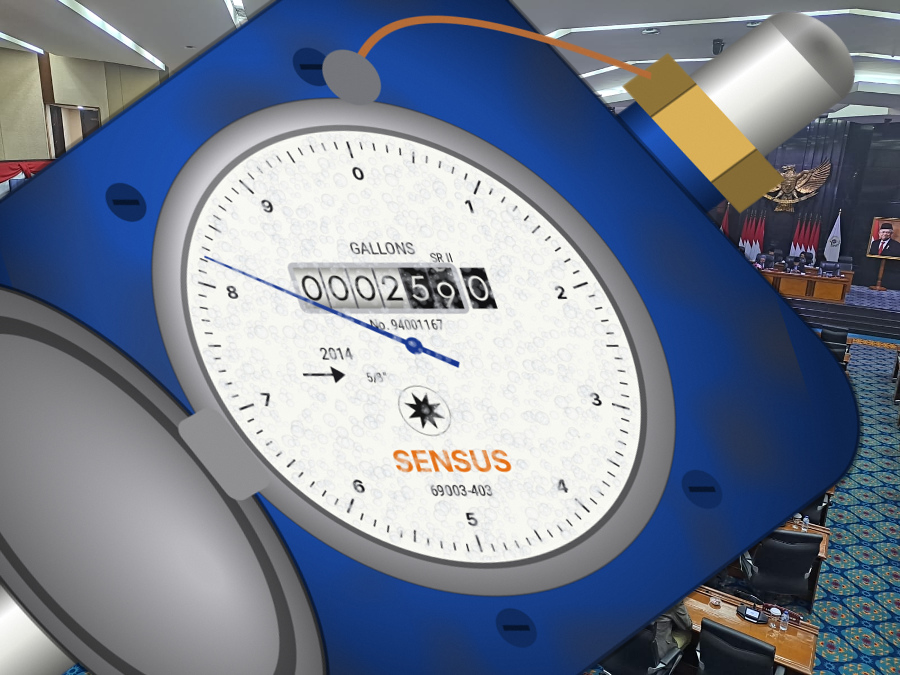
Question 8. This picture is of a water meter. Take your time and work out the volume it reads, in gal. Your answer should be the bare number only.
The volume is 2588.2
